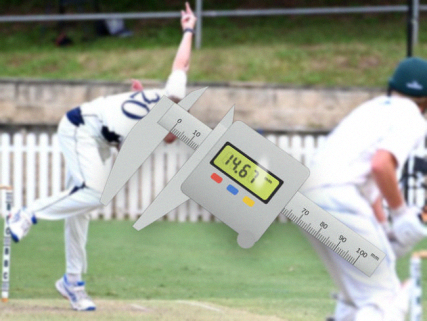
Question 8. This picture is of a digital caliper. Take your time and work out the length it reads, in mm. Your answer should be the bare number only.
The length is 14.67
